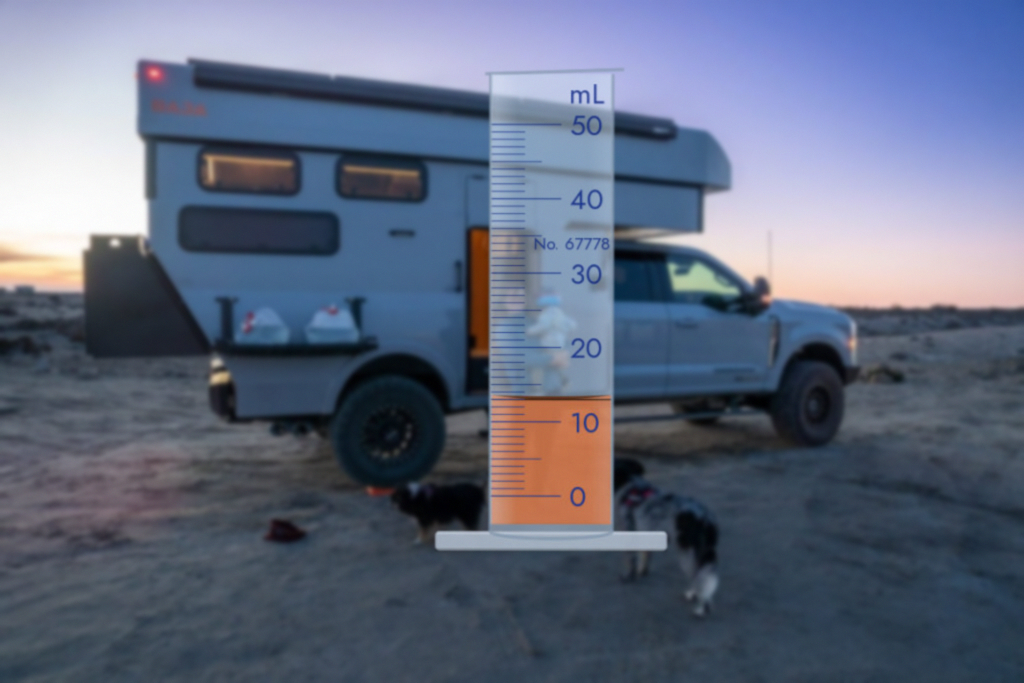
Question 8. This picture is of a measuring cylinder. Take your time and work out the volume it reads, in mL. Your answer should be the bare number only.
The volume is 13
